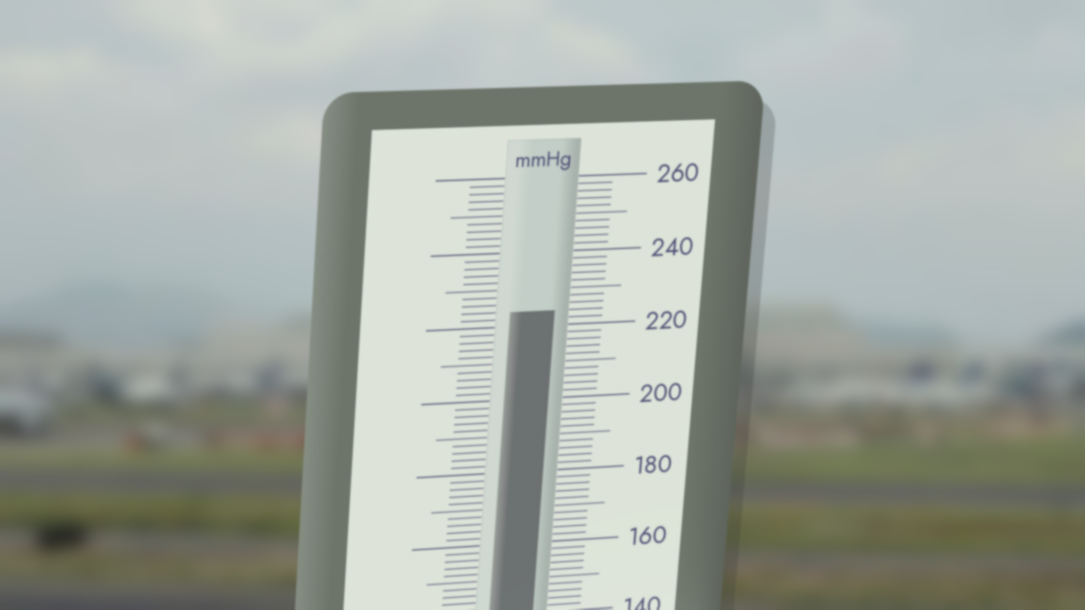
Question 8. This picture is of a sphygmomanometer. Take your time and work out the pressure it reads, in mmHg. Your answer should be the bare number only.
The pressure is 224
